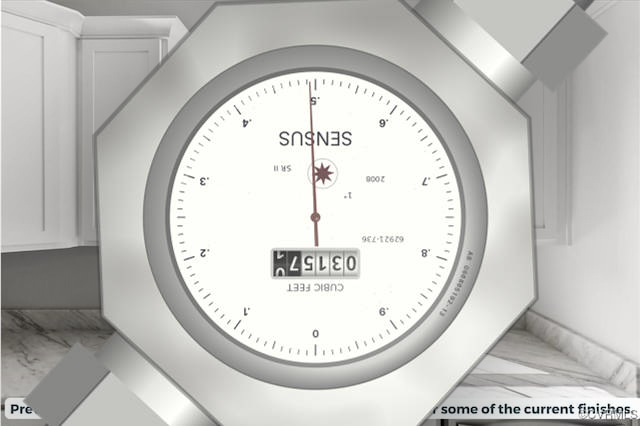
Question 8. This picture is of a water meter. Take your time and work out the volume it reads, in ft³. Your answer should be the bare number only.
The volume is 31570.49
